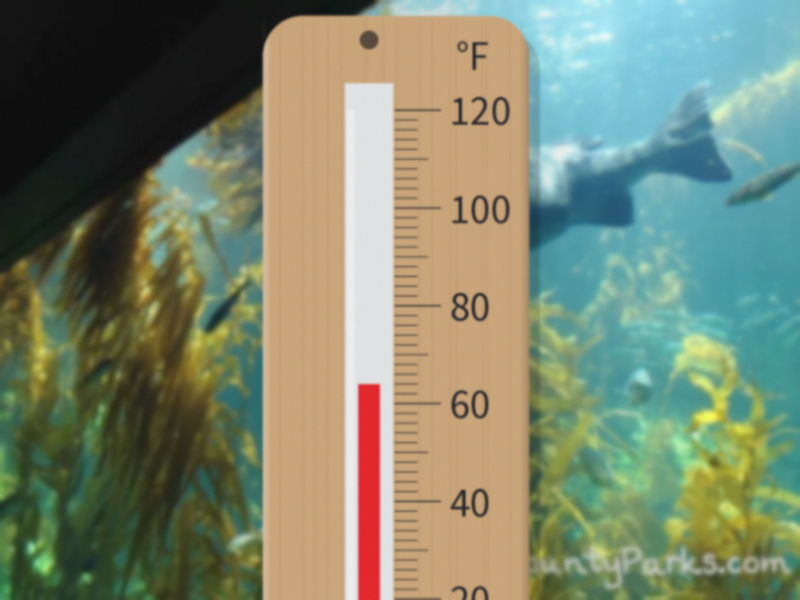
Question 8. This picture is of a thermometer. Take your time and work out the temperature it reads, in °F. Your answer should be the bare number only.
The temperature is 64
